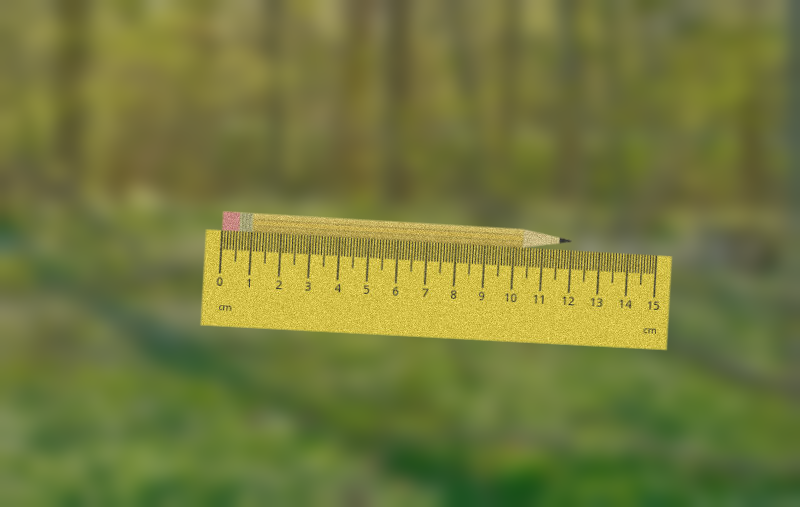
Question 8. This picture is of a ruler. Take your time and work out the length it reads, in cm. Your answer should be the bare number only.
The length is 12
